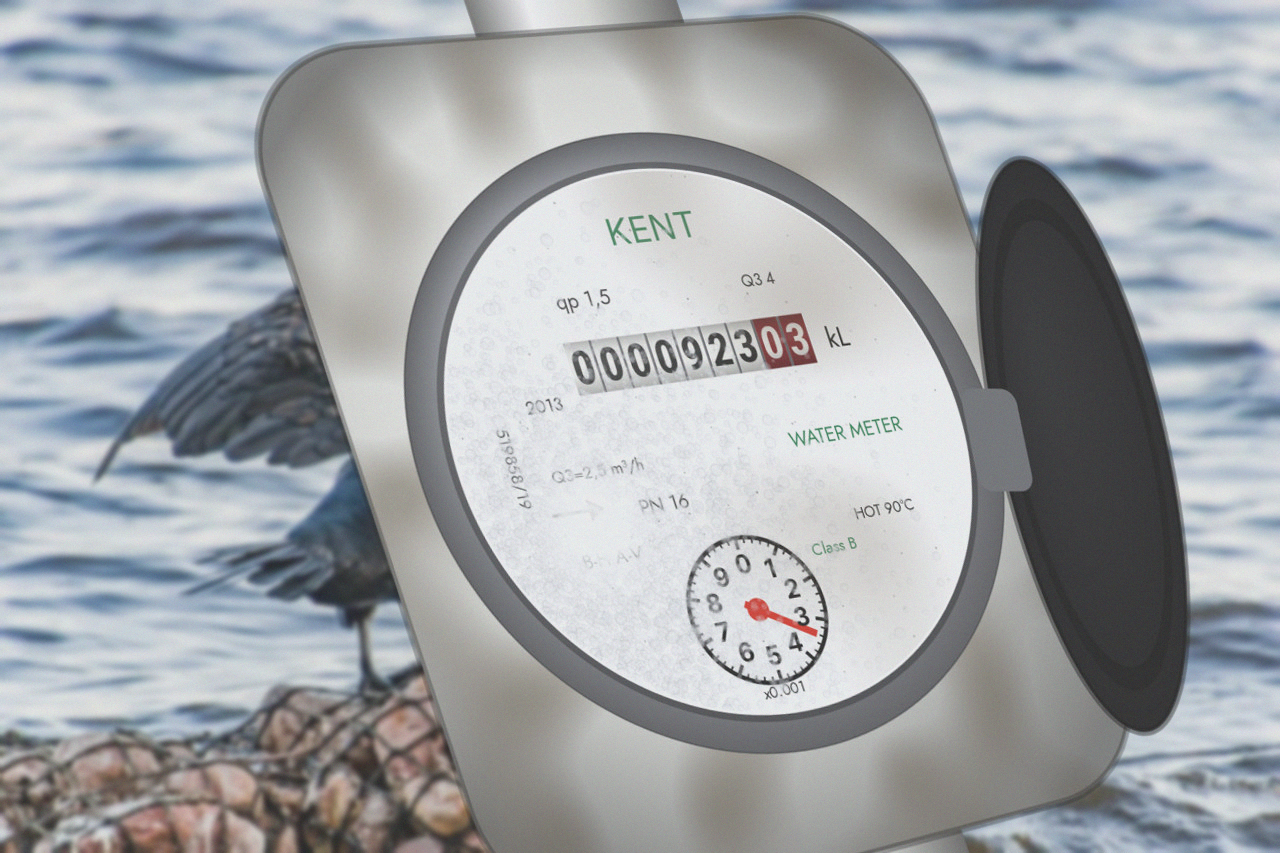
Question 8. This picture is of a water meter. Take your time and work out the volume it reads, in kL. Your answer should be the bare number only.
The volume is 923.033
